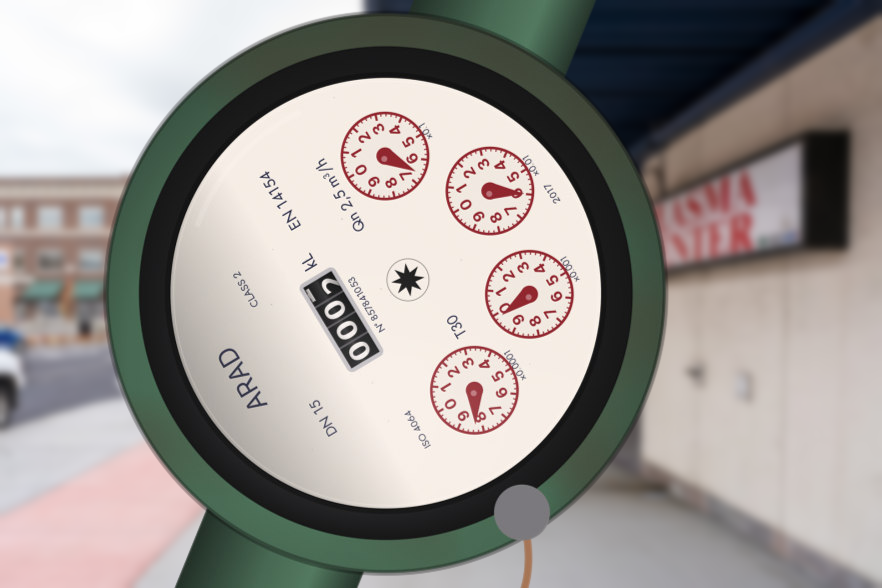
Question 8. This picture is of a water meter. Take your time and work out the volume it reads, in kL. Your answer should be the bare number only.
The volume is 1.6598
